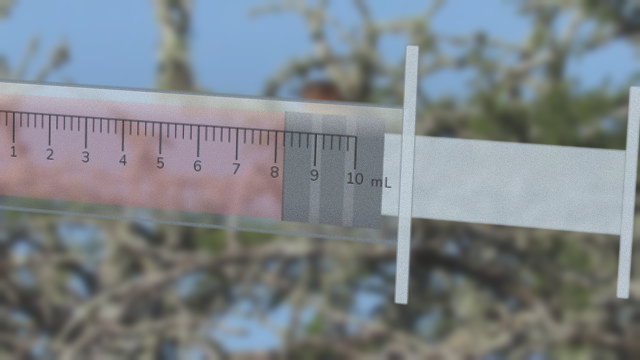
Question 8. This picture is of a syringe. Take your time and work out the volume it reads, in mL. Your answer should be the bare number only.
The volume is 8.2
